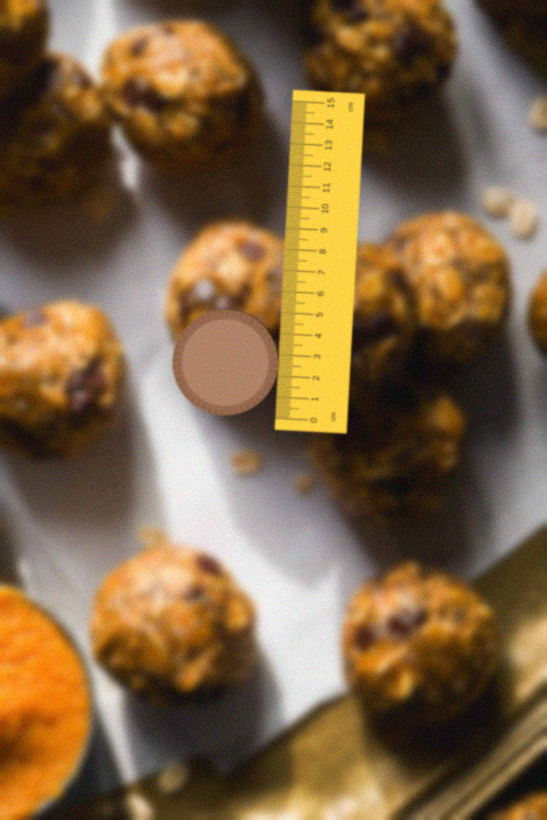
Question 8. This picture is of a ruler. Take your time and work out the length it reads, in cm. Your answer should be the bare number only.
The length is 5
